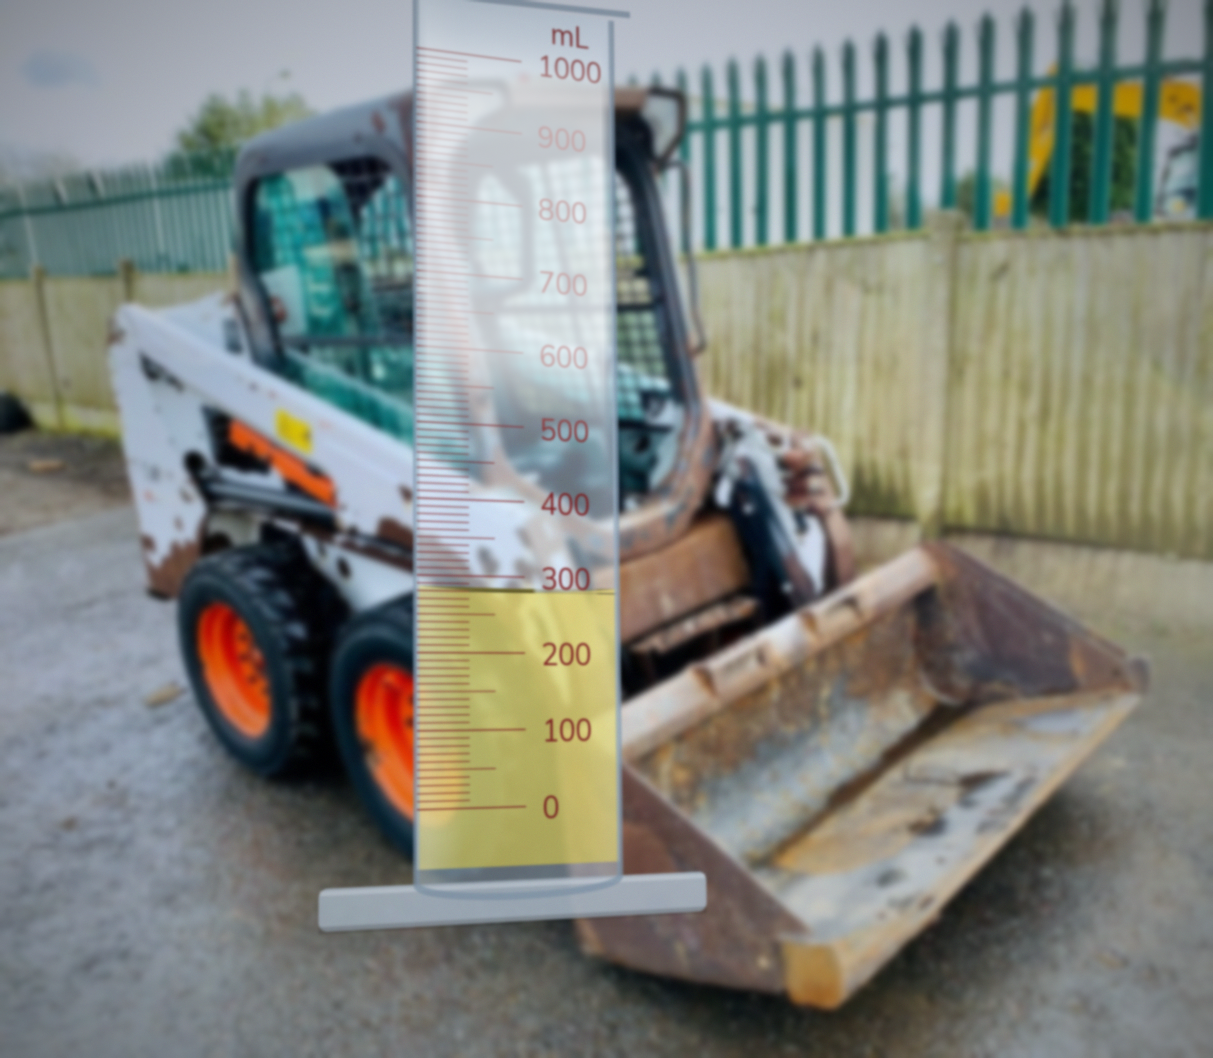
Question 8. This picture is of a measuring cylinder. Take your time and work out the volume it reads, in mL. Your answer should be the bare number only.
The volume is 280
